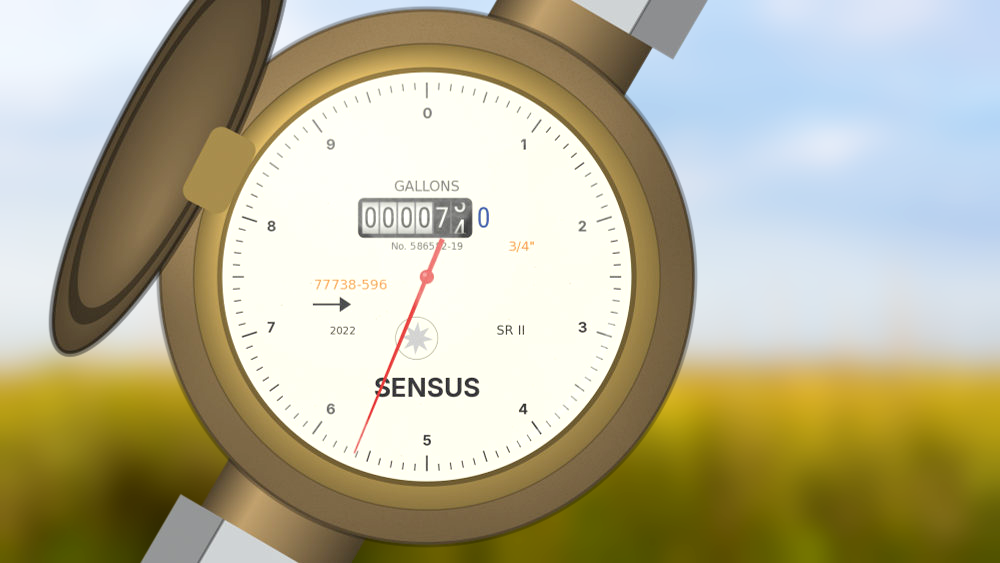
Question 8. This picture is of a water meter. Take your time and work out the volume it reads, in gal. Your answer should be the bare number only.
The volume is 735.6
